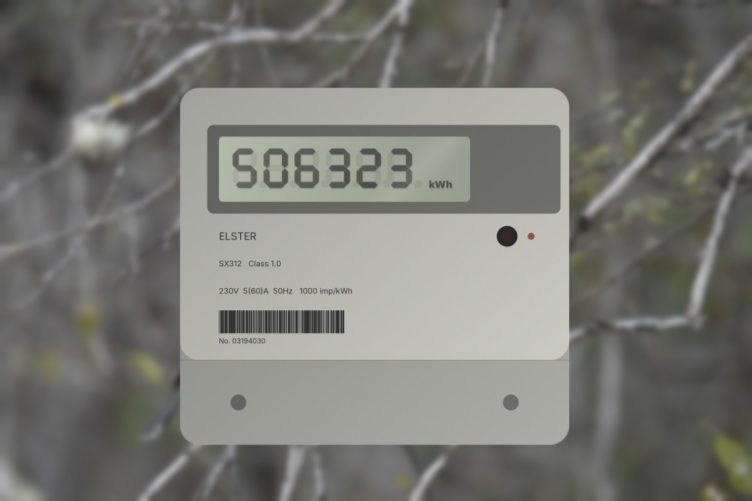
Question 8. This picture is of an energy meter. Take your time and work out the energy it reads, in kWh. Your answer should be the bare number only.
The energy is 506323
